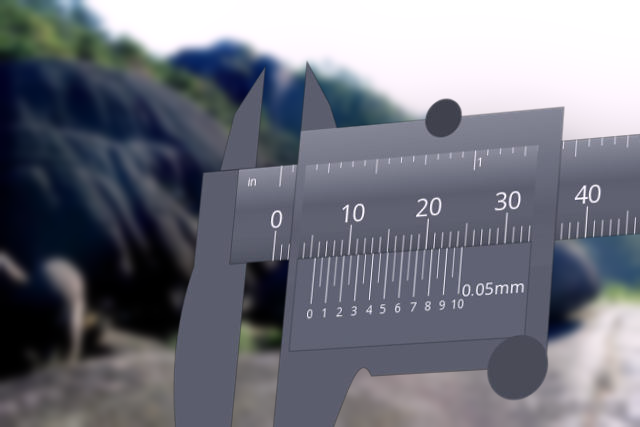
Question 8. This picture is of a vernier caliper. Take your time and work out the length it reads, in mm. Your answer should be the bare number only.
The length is 5.6
